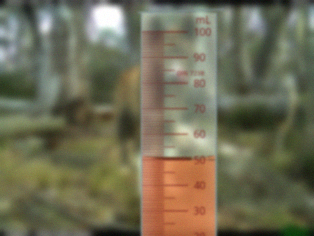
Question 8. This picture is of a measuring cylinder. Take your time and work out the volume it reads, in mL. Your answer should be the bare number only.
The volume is 50
